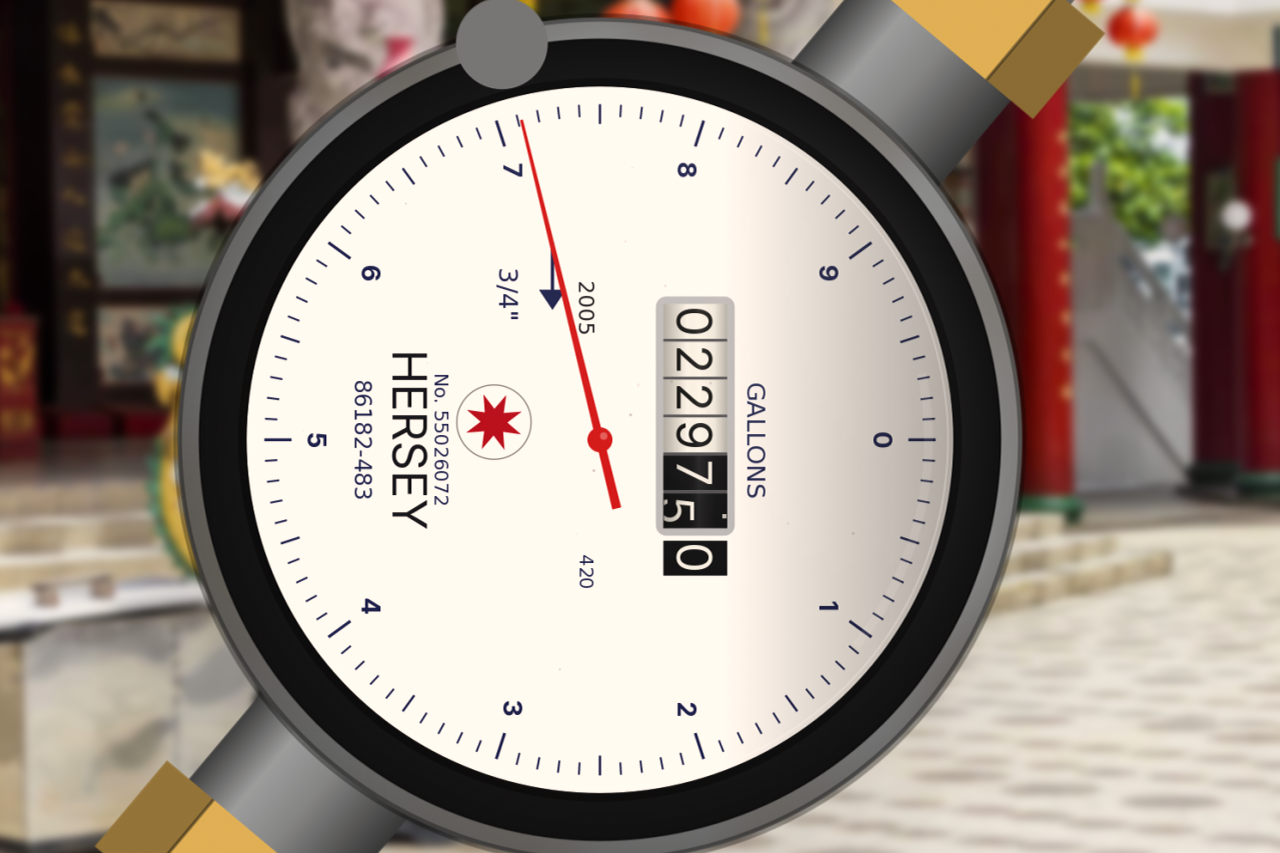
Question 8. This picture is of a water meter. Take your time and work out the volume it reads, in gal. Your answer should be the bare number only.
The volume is 229747.1
